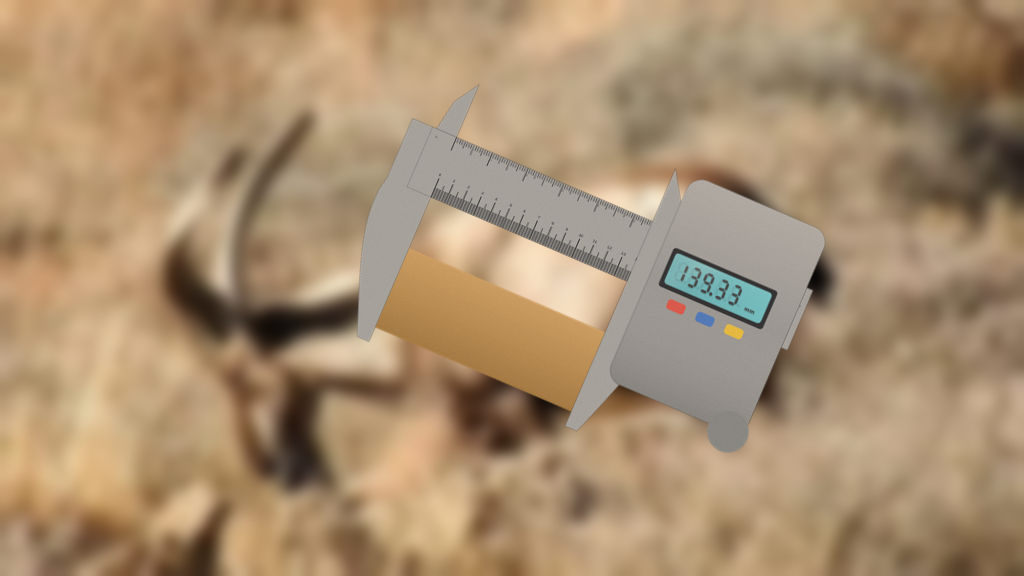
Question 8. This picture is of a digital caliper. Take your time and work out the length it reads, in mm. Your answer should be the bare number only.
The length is 139.33
